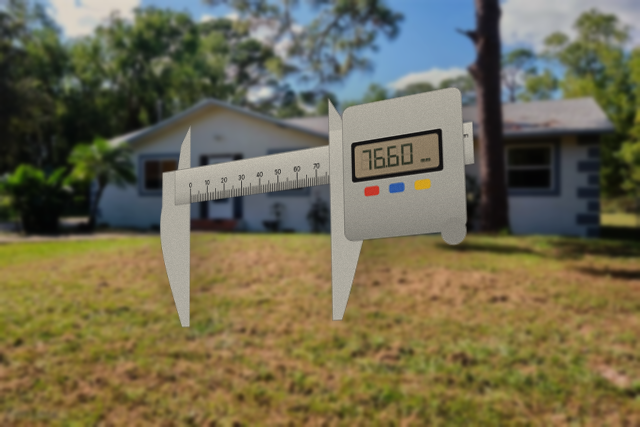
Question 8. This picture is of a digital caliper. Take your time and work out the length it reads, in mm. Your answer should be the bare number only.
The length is 76.60
